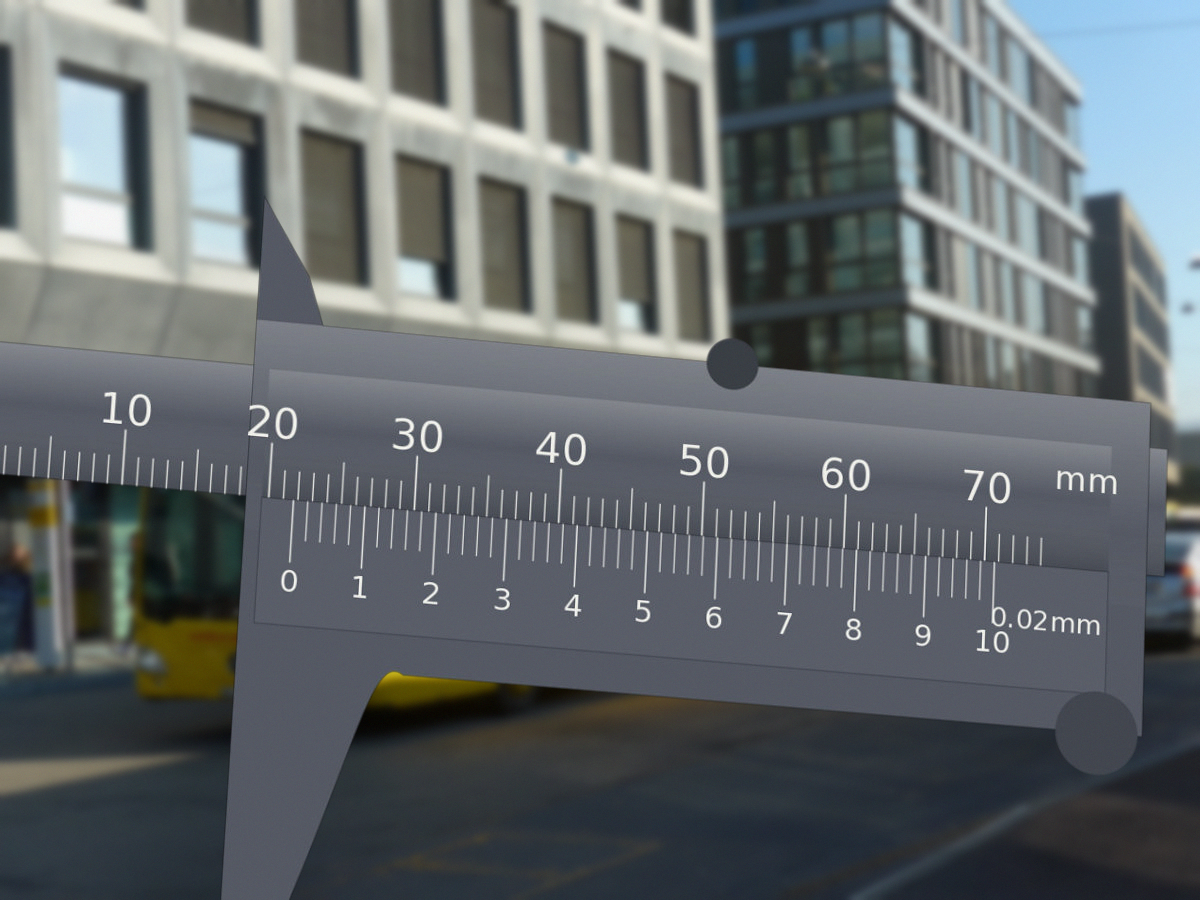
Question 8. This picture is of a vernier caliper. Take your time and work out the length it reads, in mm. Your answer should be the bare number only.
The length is 21.7
